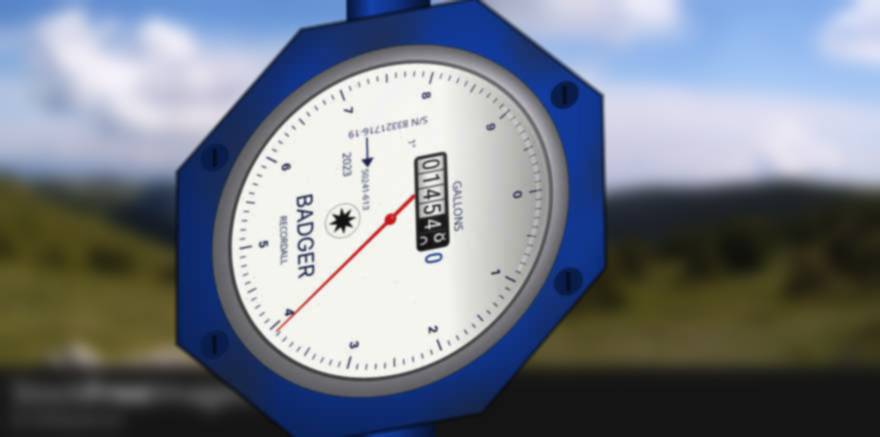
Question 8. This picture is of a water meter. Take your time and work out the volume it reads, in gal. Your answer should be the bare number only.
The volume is 145483.9
